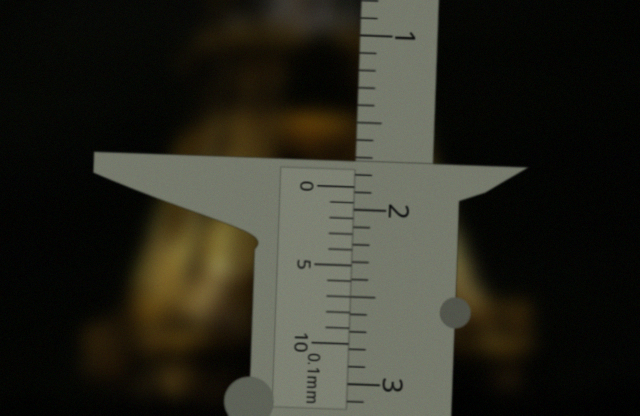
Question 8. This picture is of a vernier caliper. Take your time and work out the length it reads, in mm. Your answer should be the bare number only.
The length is 18.7
